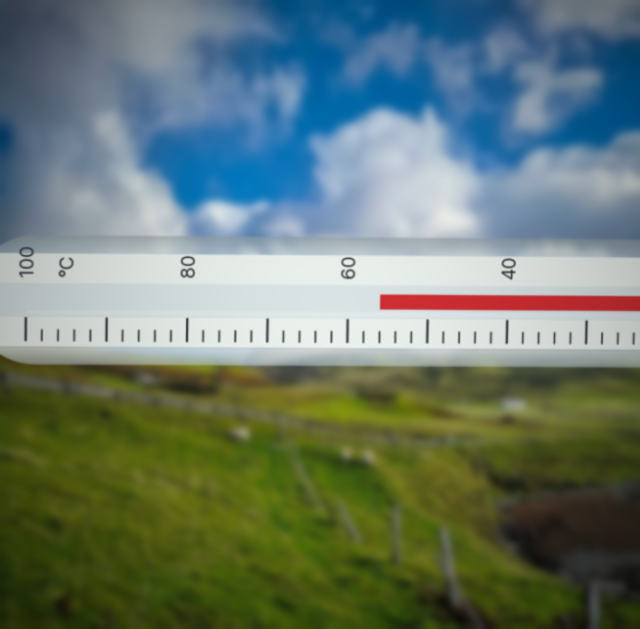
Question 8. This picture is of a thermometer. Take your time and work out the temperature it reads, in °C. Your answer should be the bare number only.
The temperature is 56
